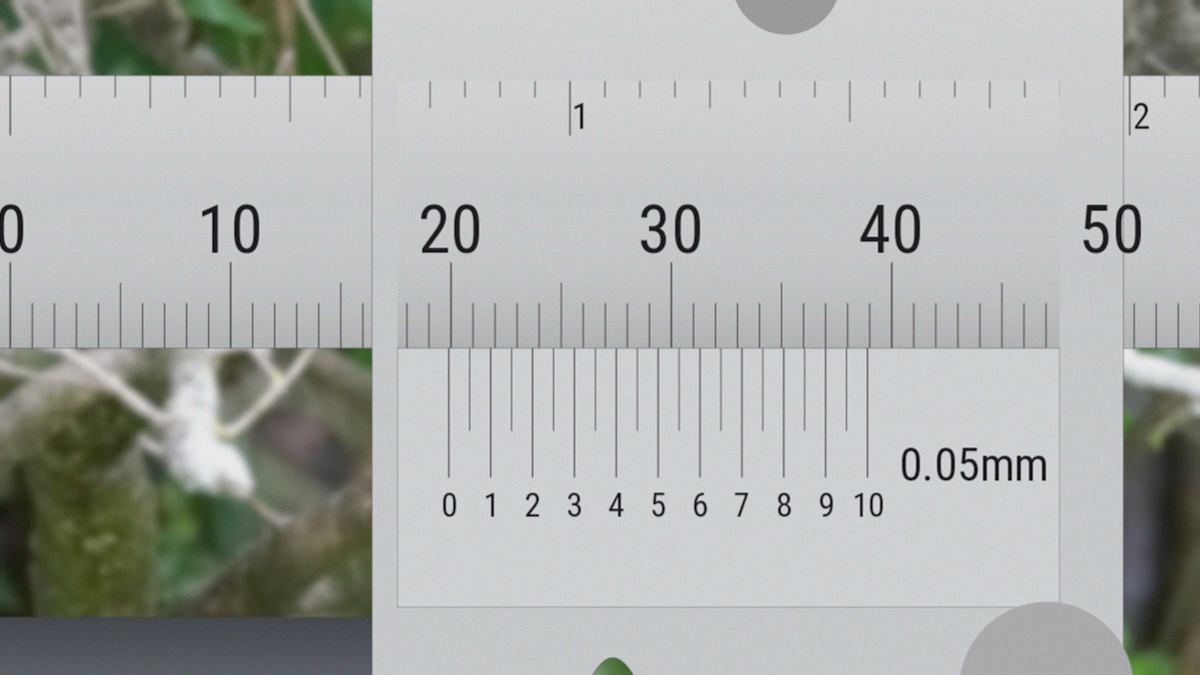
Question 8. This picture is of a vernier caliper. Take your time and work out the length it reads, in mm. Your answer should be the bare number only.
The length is 19.9
